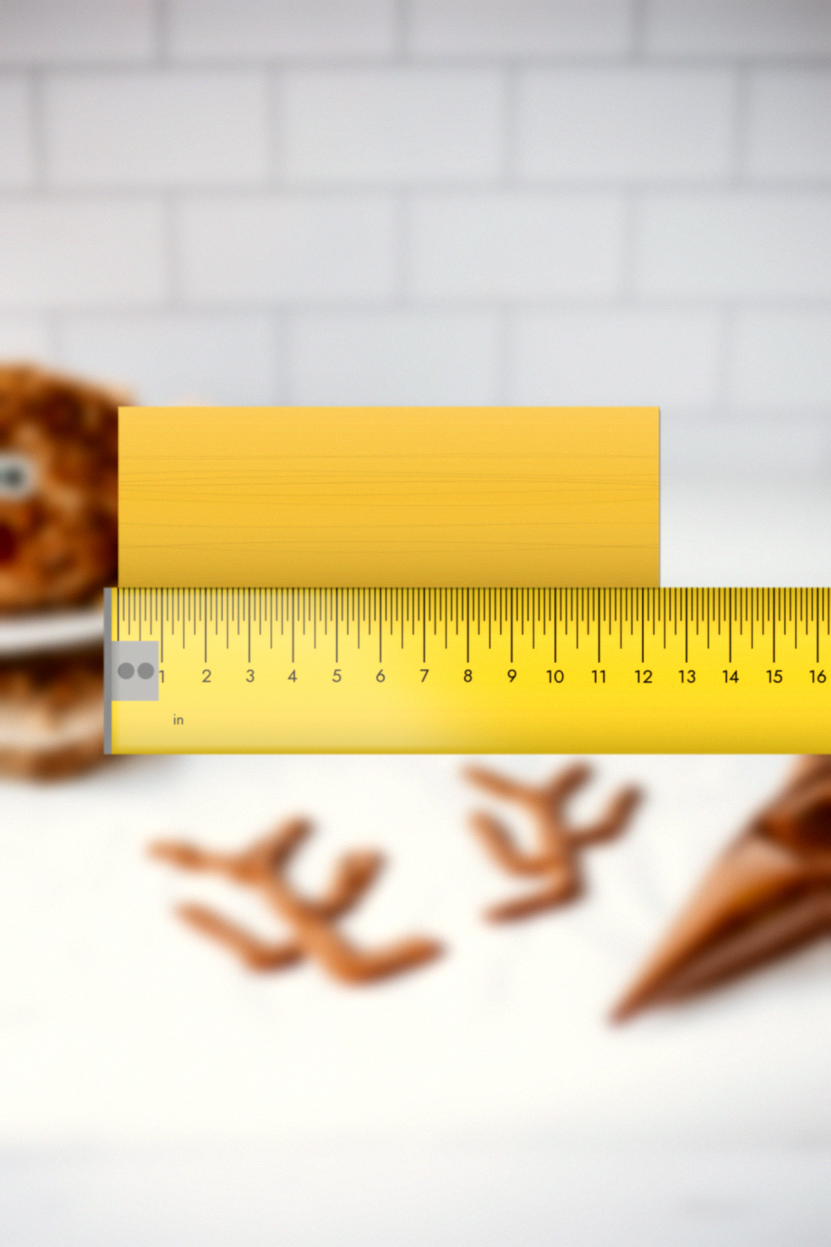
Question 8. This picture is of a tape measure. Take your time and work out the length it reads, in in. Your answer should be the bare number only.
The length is 12.375
